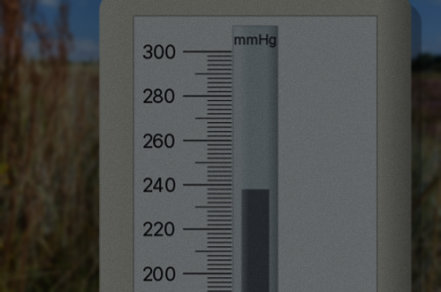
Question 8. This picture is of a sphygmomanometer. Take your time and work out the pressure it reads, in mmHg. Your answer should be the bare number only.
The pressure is 238
